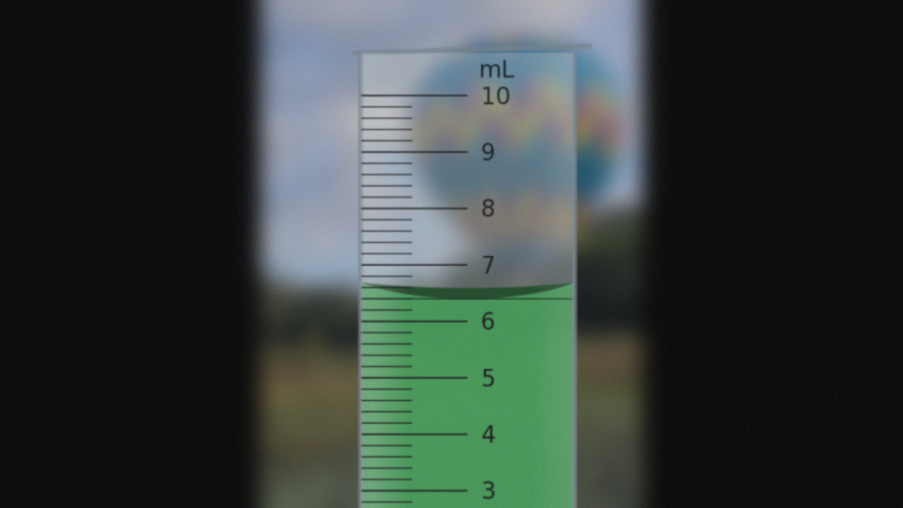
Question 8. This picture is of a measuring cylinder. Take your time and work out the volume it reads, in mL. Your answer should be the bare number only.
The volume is 6.4
